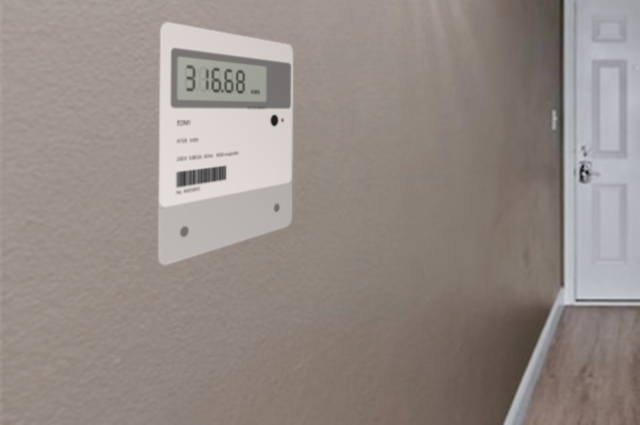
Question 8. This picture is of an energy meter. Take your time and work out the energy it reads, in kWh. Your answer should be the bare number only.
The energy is 316.68
